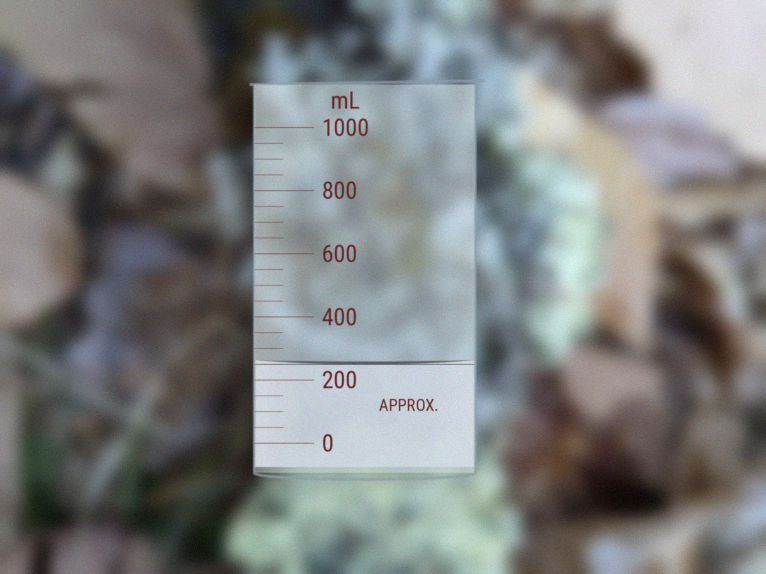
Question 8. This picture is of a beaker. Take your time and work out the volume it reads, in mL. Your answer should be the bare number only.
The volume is 250
